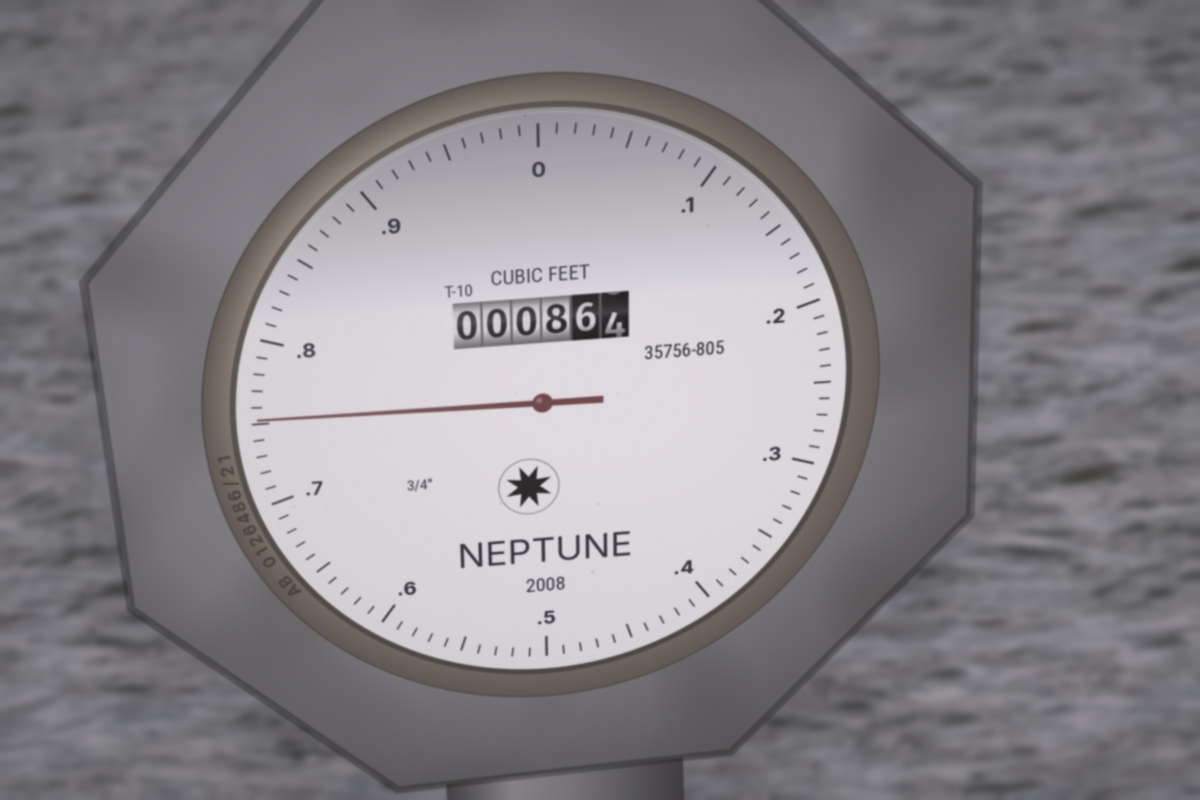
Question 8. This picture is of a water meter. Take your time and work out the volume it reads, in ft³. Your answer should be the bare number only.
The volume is 863.75
